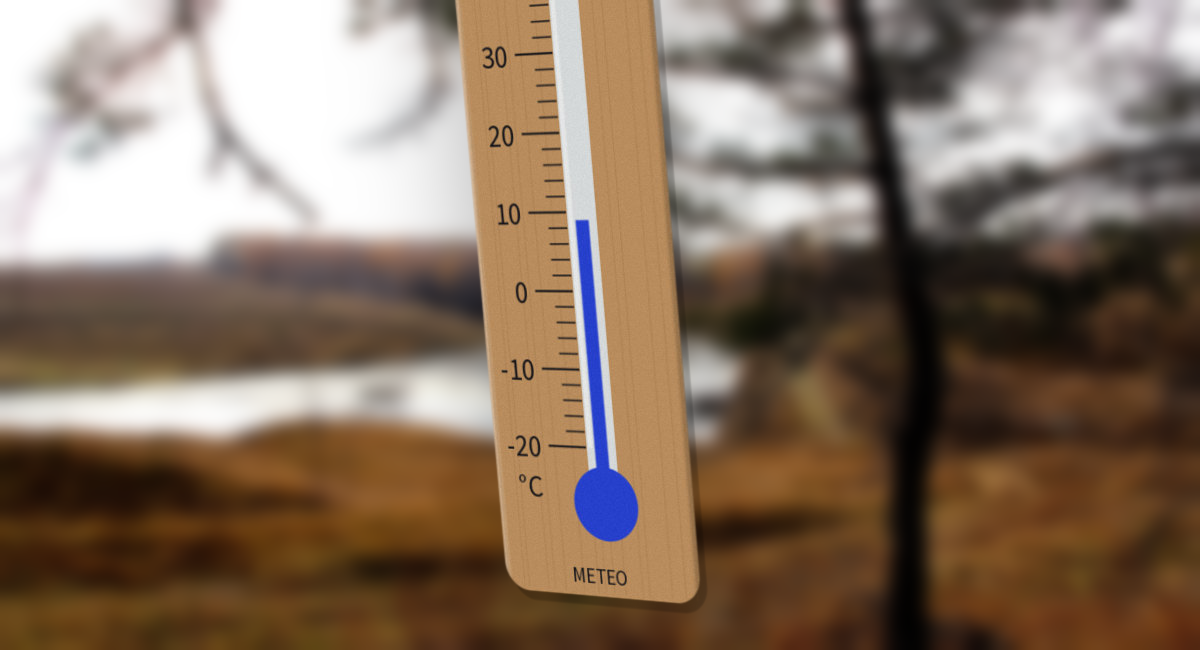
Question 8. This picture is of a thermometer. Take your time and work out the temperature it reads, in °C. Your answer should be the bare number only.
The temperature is 9
